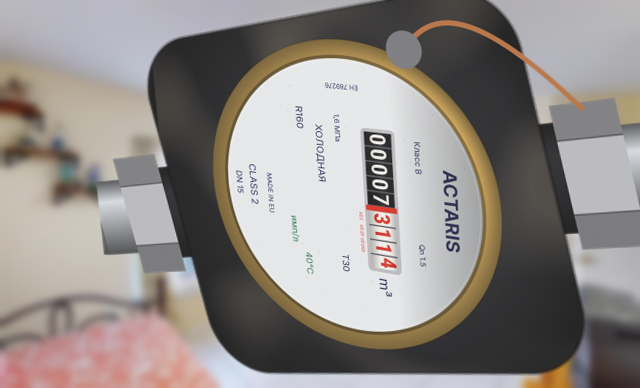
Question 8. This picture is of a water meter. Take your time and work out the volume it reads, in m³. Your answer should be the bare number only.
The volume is 7.3114
